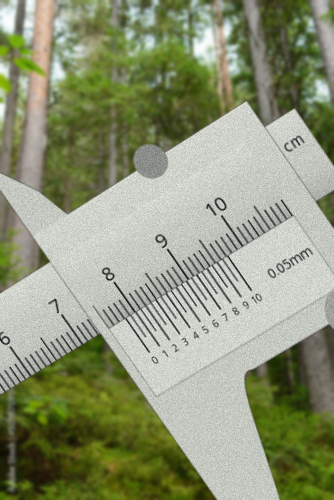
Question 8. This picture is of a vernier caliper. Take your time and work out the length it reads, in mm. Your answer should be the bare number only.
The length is 78.2
